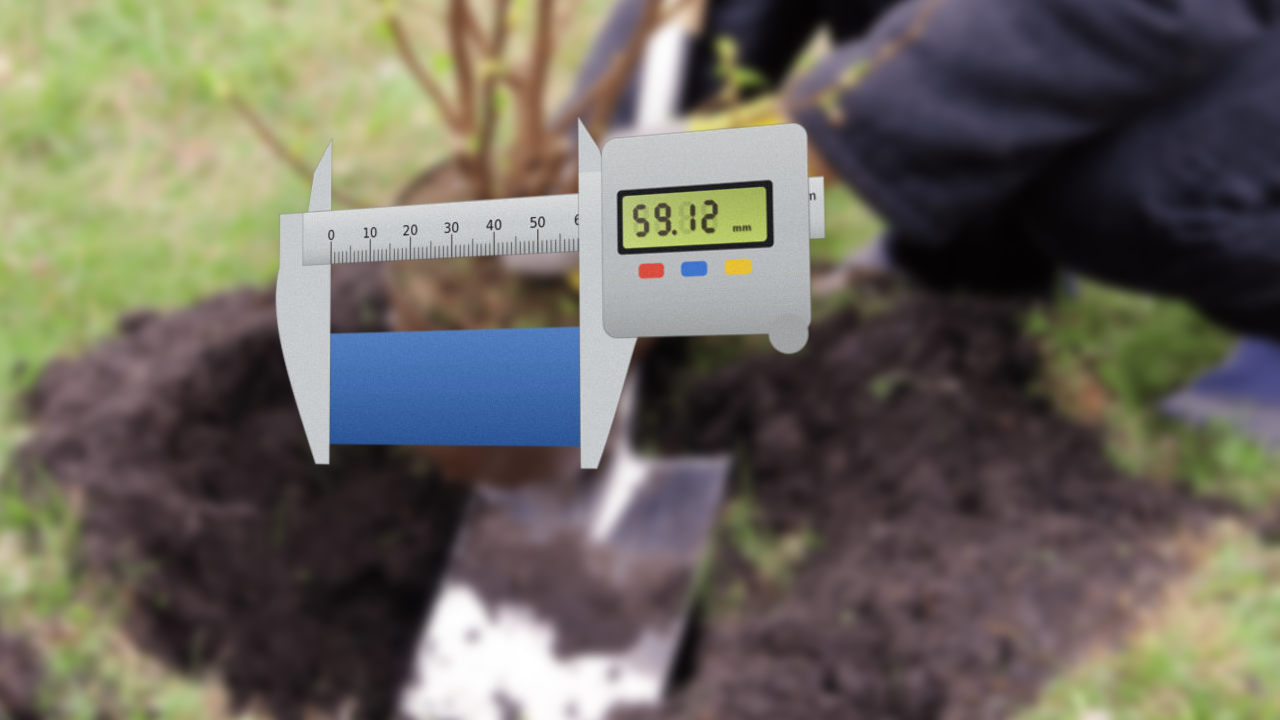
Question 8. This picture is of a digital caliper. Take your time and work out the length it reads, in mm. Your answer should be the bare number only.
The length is 59.12
